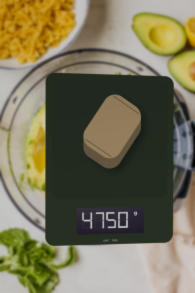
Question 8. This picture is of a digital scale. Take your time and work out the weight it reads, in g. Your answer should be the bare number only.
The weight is 4750
